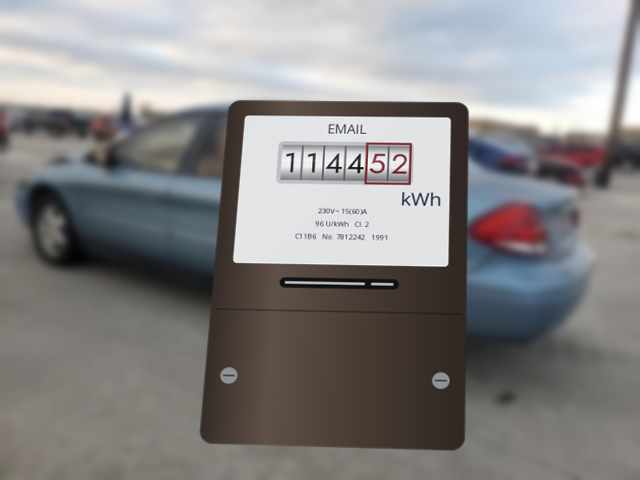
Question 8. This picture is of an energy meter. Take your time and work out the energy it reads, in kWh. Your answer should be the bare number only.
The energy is 1144.52
